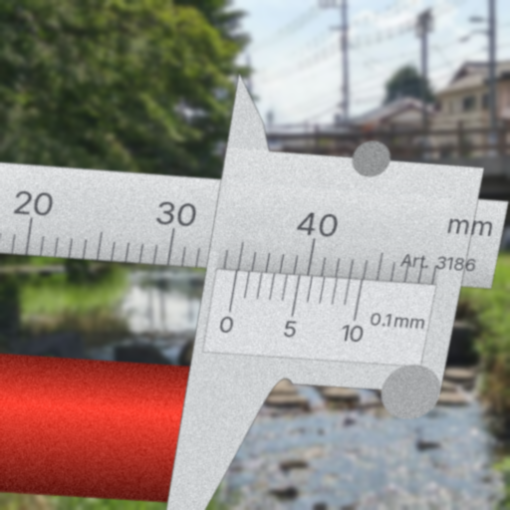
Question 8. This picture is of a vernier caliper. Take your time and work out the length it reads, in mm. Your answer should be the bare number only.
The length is 34.9
